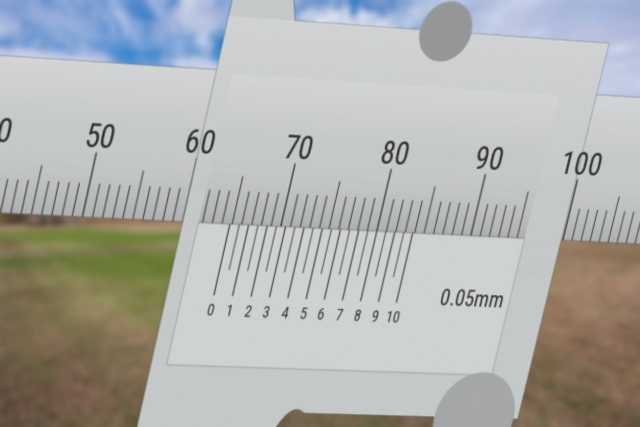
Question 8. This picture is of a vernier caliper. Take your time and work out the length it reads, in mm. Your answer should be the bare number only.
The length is 64.8
